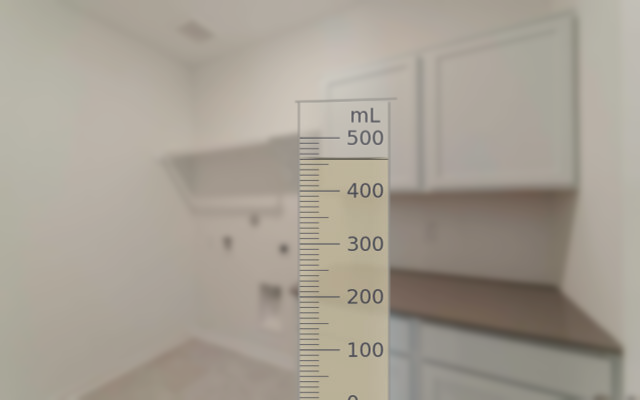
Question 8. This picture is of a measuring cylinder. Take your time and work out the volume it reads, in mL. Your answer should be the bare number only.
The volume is 460
